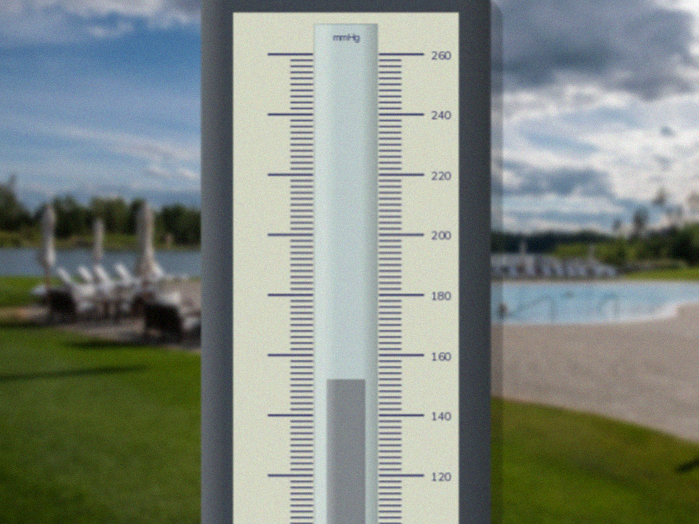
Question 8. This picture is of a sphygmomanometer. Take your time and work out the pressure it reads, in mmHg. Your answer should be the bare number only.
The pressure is 152
